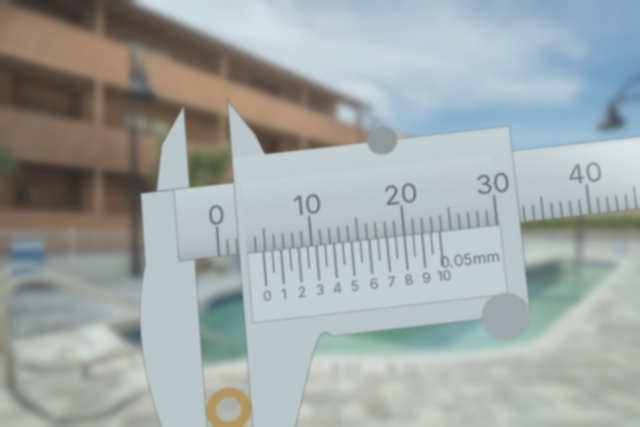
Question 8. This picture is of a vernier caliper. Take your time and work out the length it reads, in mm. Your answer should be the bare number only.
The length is 4.8
